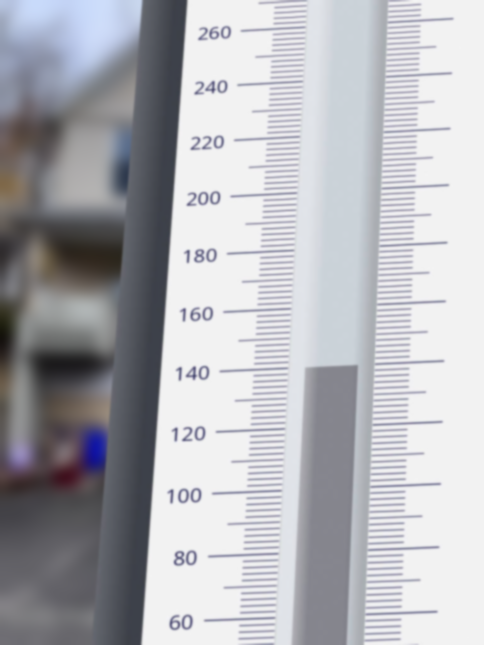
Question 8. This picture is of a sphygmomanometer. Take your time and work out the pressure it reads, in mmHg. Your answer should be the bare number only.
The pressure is 140
